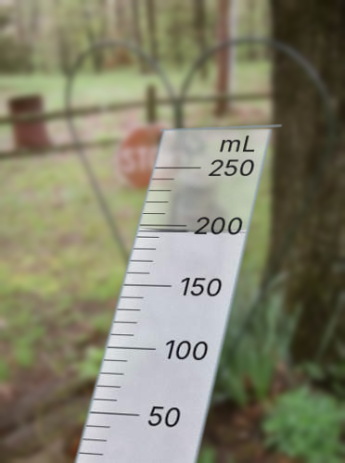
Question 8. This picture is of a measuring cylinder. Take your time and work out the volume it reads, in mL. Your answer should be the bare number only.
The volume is 195
